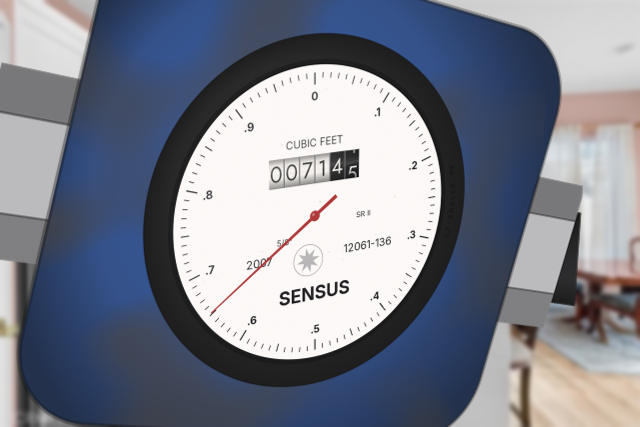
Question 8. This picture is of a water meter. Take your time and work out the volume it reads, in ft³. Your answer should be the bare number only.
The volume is 7144.65
